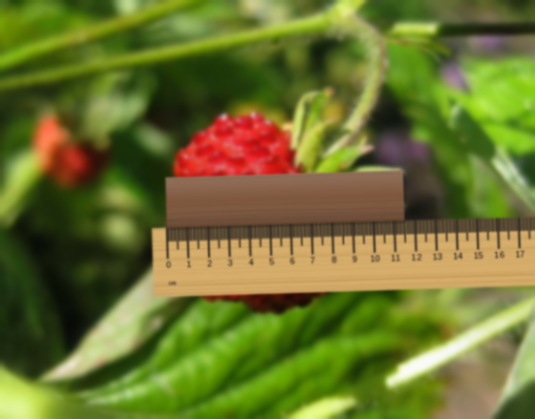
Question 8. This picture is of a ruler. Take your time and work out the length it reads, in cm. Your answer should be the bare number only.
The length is 11.5
